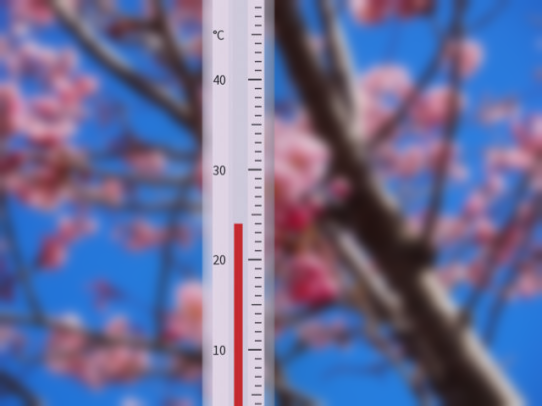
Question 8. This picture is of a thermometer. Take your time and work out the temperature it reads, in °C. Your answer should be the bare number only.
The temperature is 24
